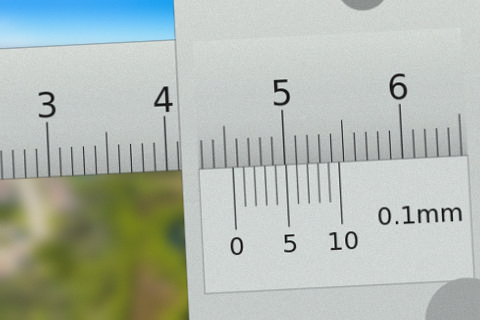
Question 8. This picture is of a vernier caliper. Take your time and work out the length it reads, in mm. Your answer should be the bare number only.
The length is 45.6
